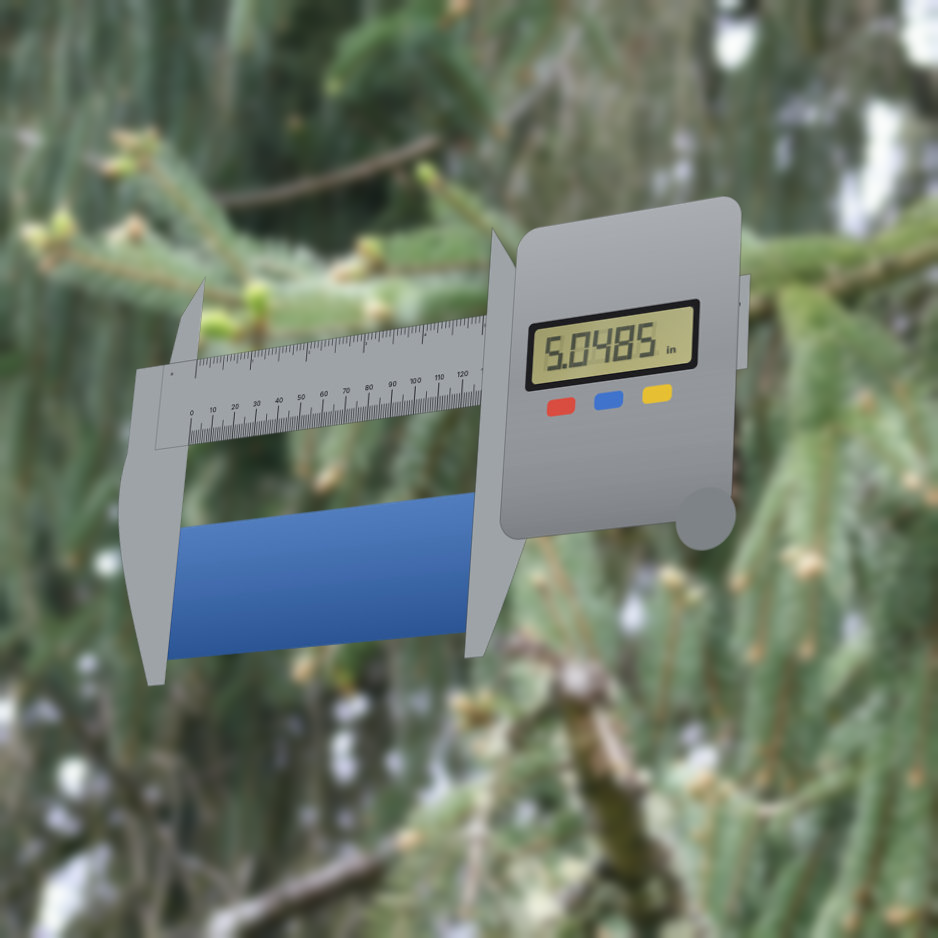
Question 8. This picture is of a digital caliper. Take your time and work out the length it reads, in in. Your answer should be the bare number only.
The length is 5.0485
